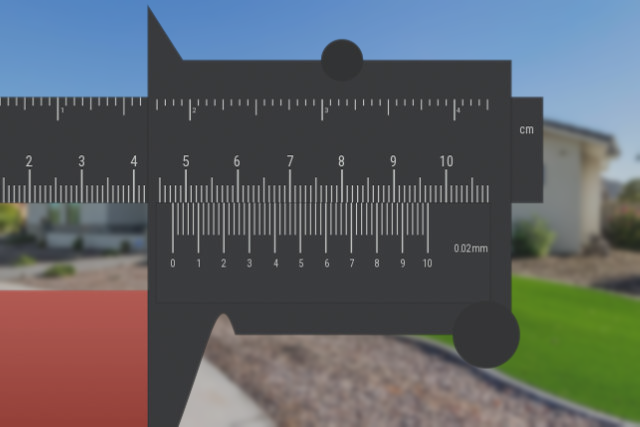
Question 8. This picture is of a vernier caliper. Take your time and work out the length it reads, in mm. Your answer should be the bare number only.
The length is 47.5
